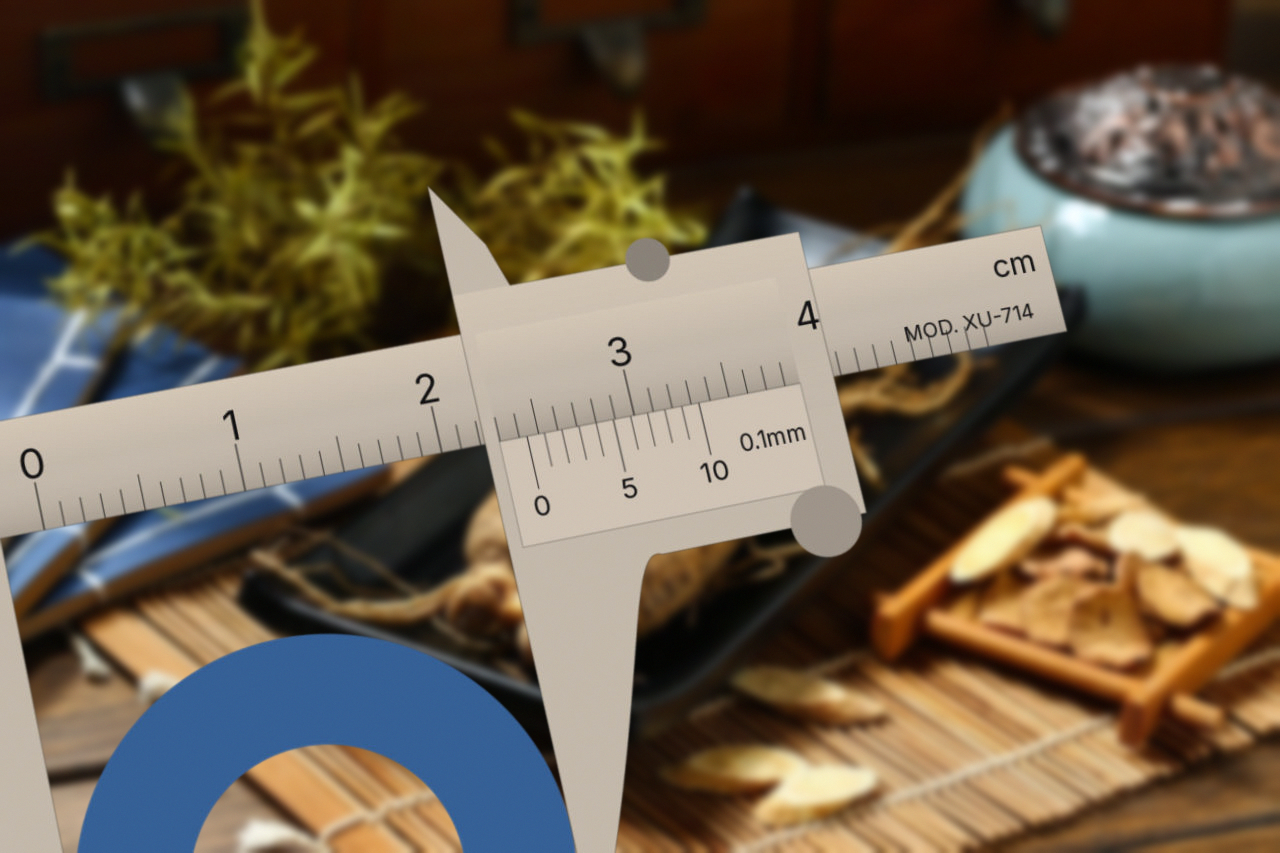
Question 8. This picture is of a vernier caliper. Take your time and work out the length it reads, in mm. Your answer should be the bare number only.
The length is 24.4
